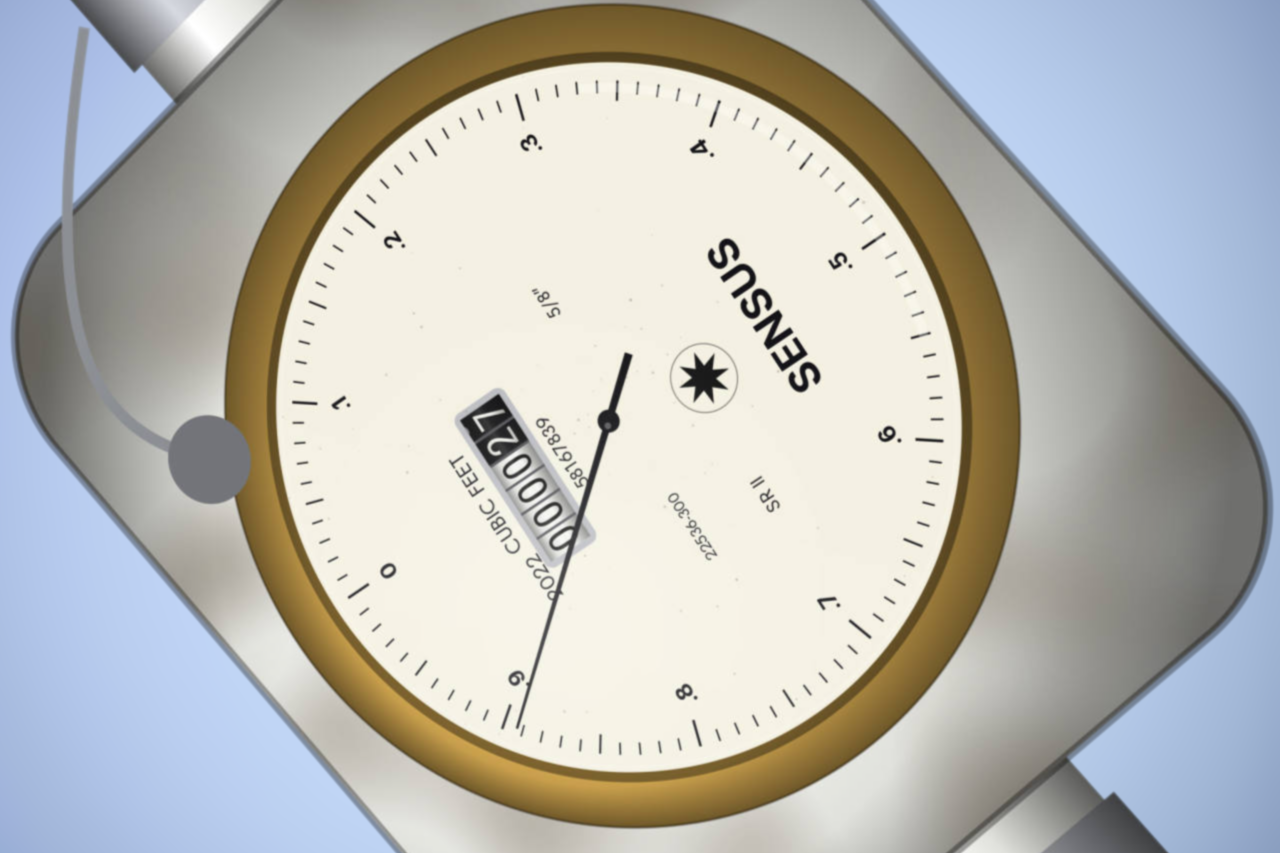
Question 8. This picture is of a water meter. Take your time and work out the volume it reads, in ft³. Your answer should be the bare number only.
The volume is 26.89
